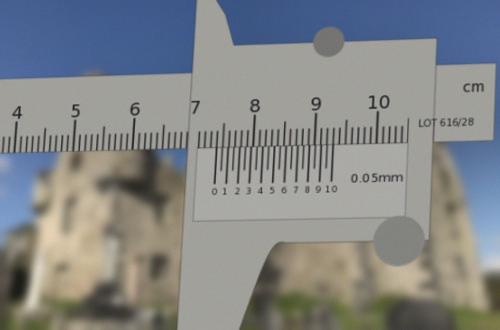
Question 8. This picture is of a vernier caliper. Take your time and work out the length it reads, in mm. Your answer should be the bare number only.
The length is 74.0
